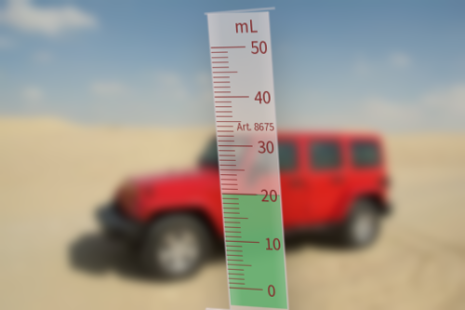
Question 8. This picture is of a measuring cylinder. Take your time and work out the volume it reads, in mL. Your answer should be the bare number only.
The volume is 20
